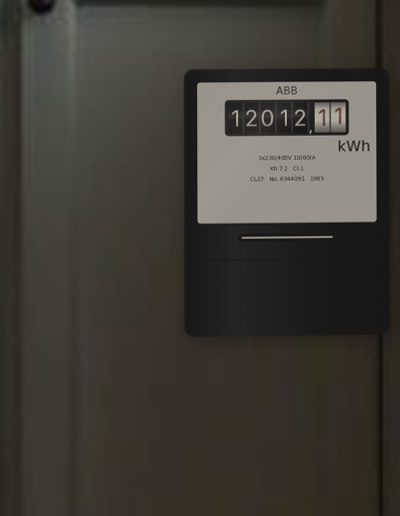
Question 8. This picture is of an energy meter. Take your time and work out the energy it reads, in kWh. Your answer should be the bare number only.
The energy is 12012.11
